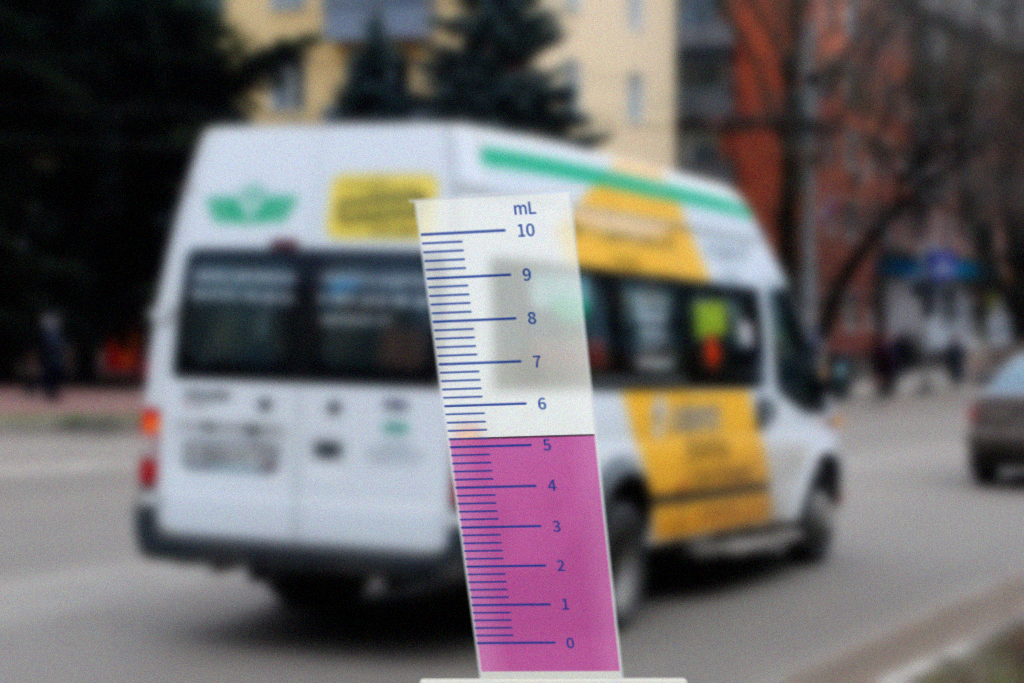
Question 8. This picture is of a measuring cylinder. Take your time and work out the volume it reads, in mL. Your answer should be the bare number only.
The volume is 5.2
